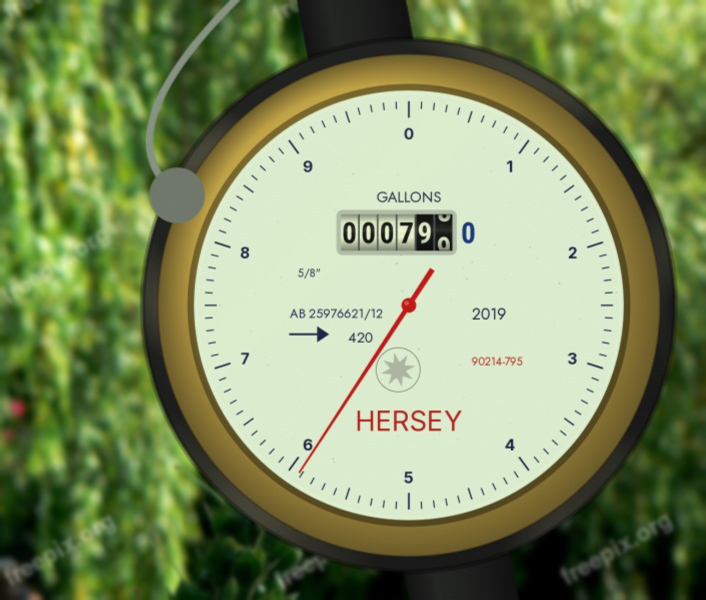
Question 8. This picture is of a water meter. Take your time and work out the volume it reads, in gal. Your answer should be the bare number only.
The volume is 7985.9
